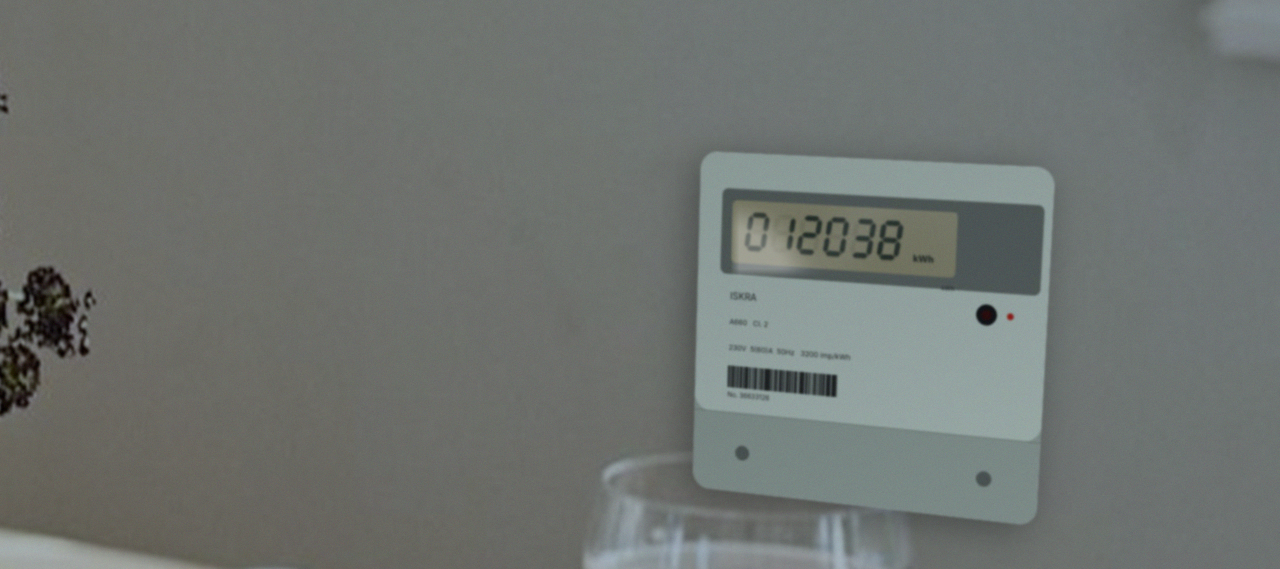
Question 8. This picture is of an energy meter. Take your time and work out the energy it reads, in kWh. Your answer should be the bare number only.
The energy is 12038
